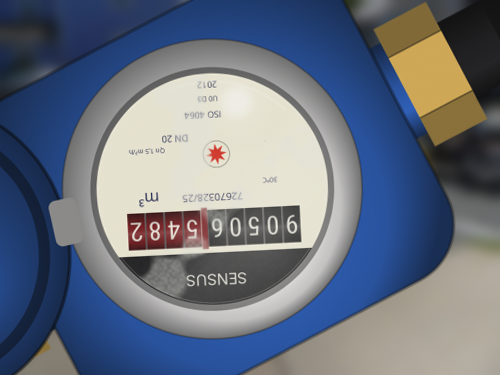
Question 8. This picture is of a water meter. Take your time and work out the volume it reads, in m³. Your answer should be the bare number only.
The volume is 90506.5482
